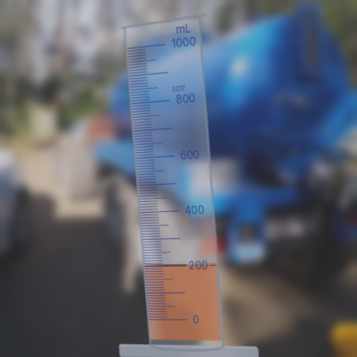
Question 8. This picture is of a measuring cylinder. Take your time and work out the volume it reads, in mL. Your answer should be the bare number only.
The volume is 200
